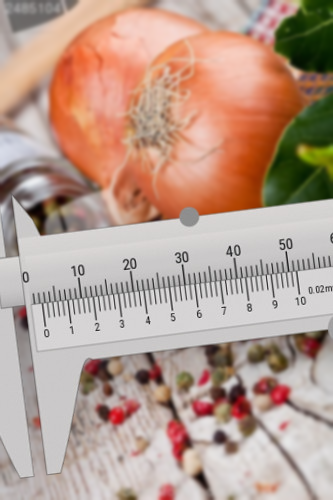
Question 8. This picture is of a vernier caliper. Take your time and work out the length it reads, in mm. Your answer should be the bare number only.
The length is 2.5
